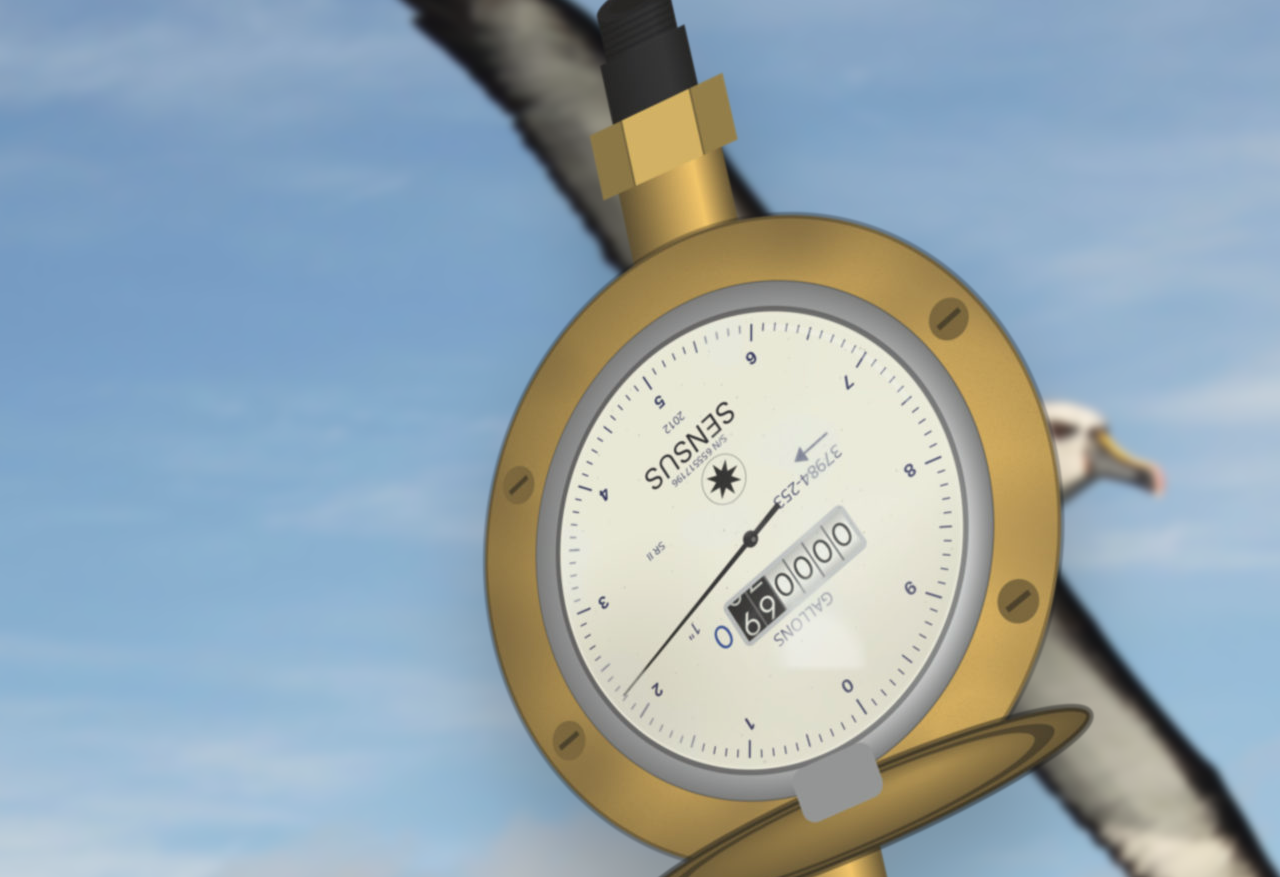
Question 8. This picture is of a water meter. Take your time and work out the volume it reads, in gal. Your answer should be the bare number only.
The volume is 692.2
